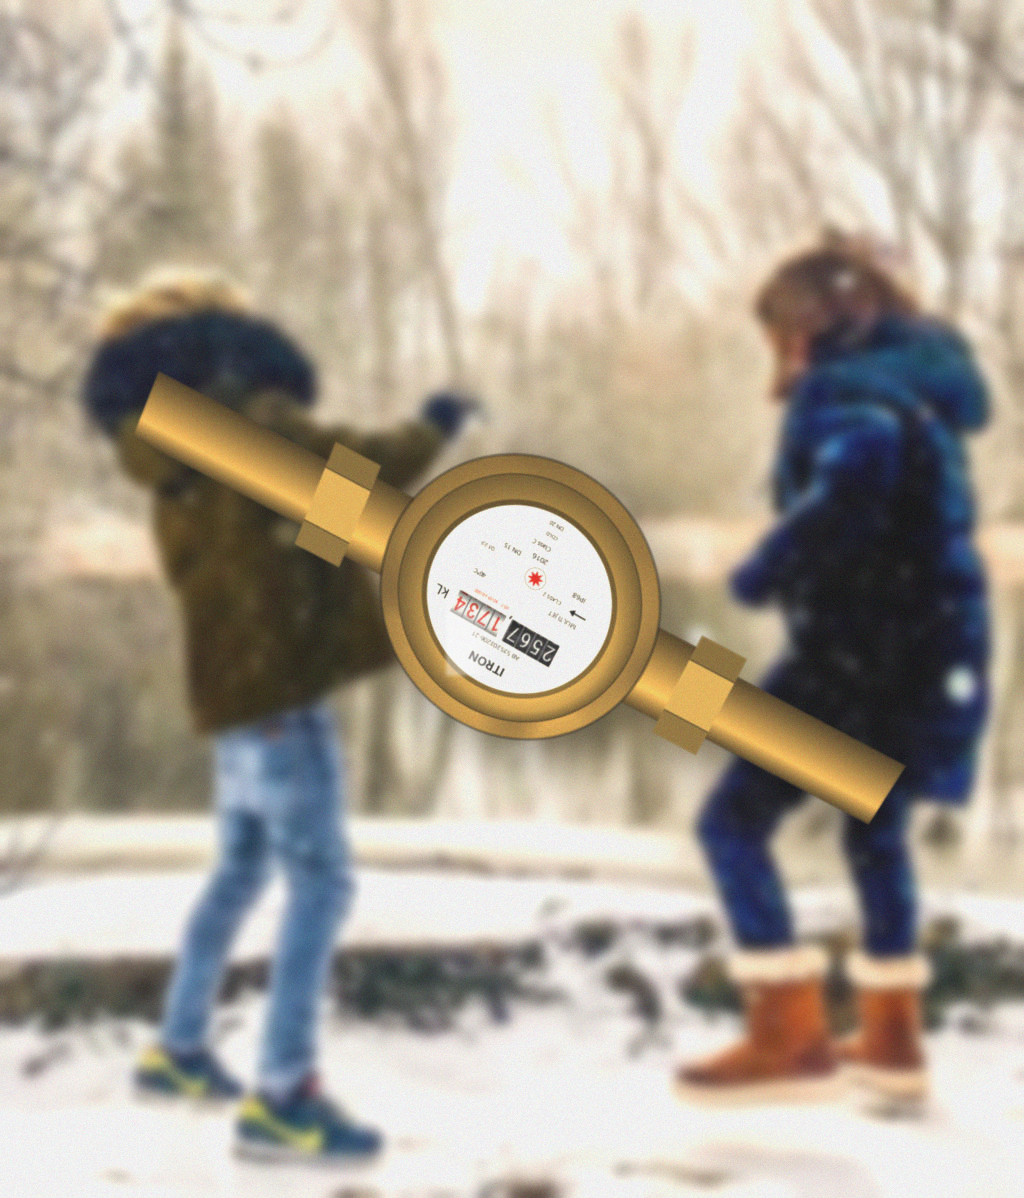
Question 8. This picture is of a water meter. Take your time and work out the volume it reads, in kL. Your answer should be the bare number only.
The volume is 2567.1734
